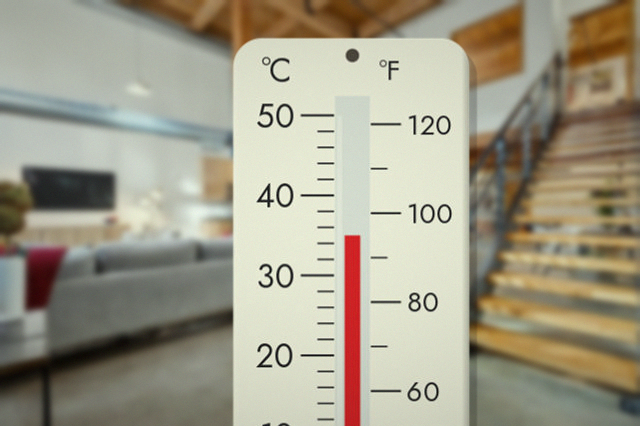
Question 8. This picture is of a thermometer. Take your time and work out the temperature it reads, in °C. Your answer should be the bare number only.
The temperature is 35
